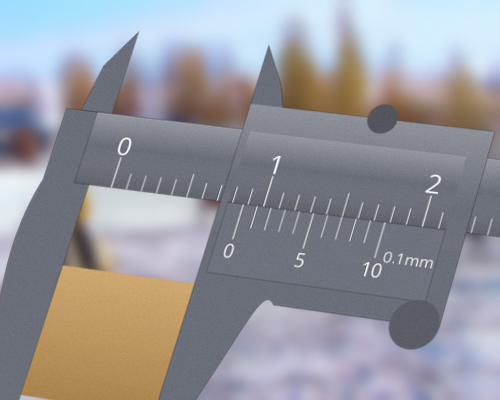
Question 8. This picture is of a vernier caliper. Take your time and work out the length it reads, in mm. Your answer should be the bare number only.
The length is 8.7
